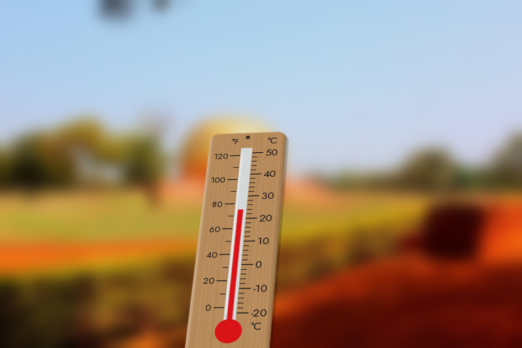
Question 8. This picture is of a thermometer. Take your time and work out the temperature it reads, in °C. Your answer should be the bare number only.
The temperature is 24
